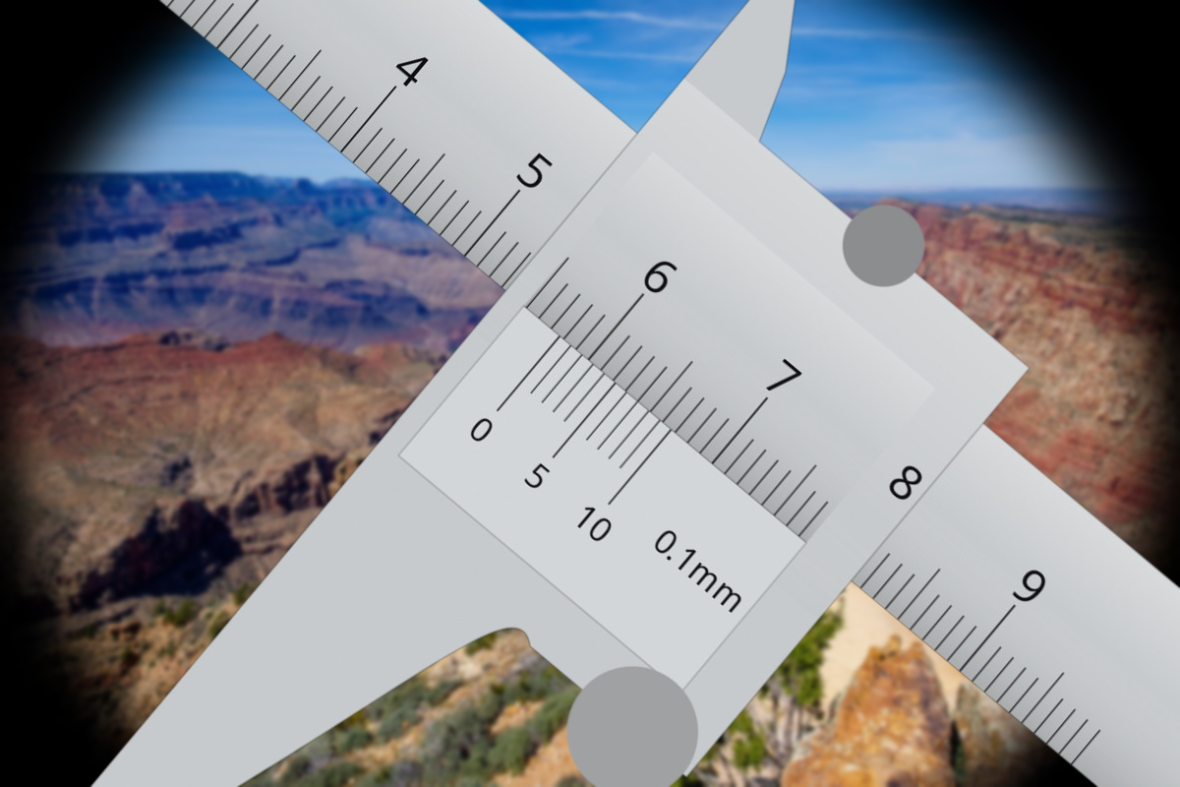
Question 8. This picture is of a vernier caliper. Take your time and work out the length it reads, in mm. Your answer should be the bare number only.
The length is 57.7
